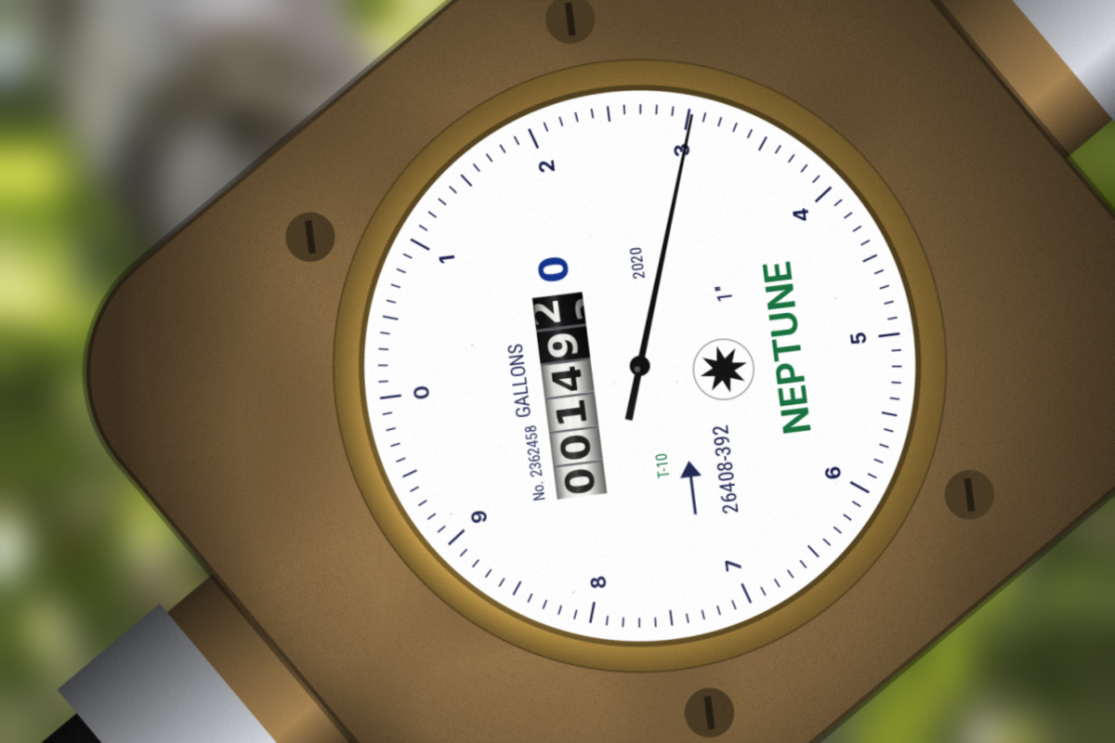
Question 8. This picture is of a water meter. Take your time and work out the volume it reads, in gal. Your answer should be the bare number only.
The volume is 14923.0
